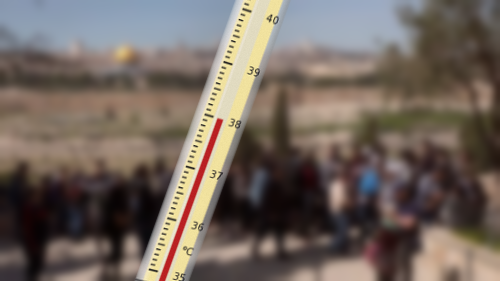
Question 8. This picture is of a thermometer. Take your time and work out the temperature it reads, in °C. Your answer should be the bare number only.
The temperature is 38
